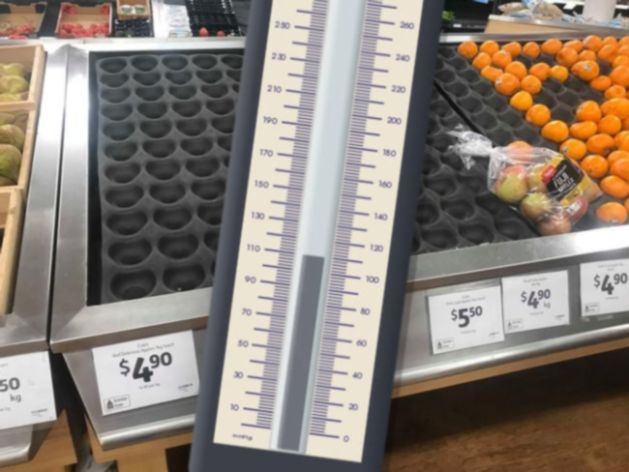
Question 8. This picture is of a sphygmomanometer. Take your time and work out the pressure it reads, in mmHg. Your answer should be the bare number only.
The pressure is 110
